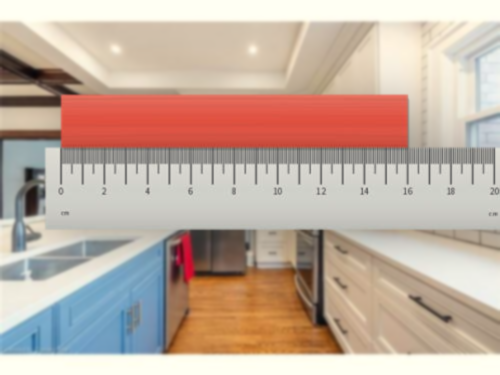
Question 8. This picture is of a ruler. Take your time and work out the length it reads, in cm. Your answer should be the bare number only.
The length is 16
